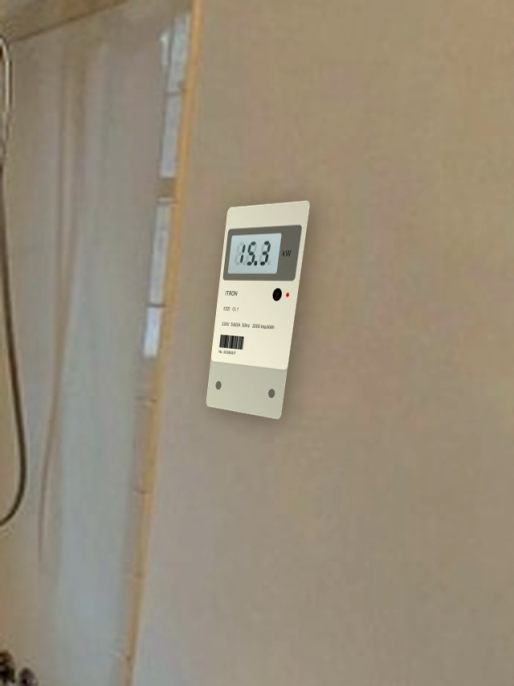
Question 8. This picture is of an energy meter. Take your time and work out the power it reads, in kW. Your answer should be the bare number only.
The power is 15.3
